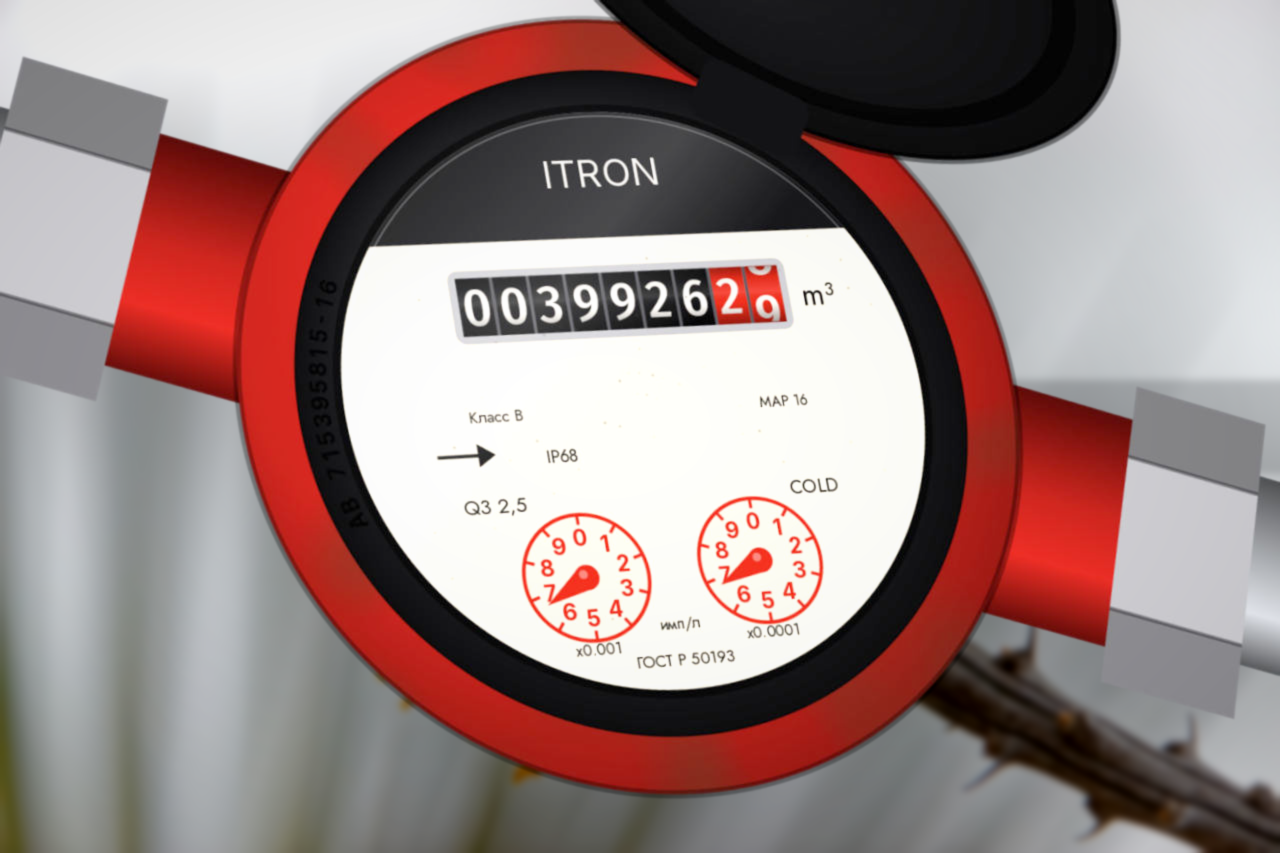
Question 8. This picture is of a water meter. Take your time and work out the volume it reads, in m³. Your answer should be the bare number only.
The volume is 39926.2866
